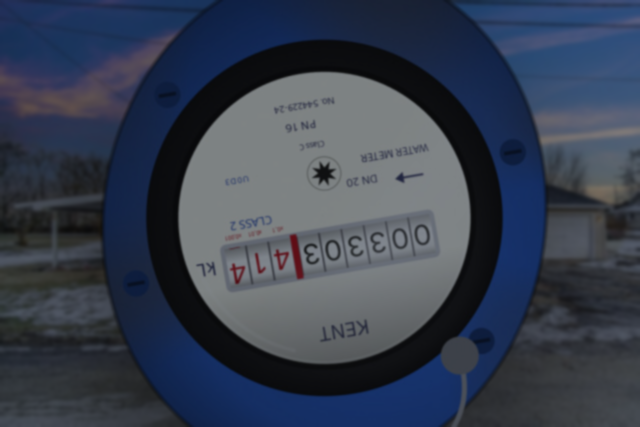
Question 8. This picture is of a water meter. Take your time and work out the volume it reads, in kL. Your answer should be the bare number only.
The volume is 3303.414
